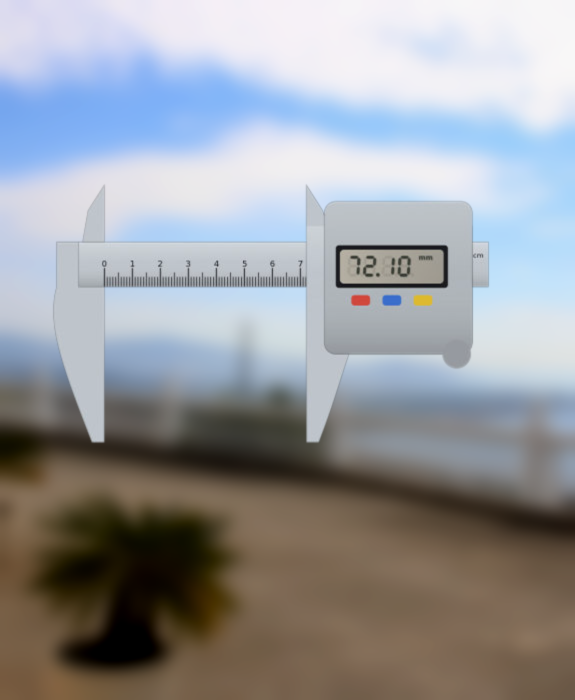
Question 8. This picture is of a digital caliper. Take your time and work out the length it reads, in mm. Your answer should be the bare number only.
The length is 72.10
